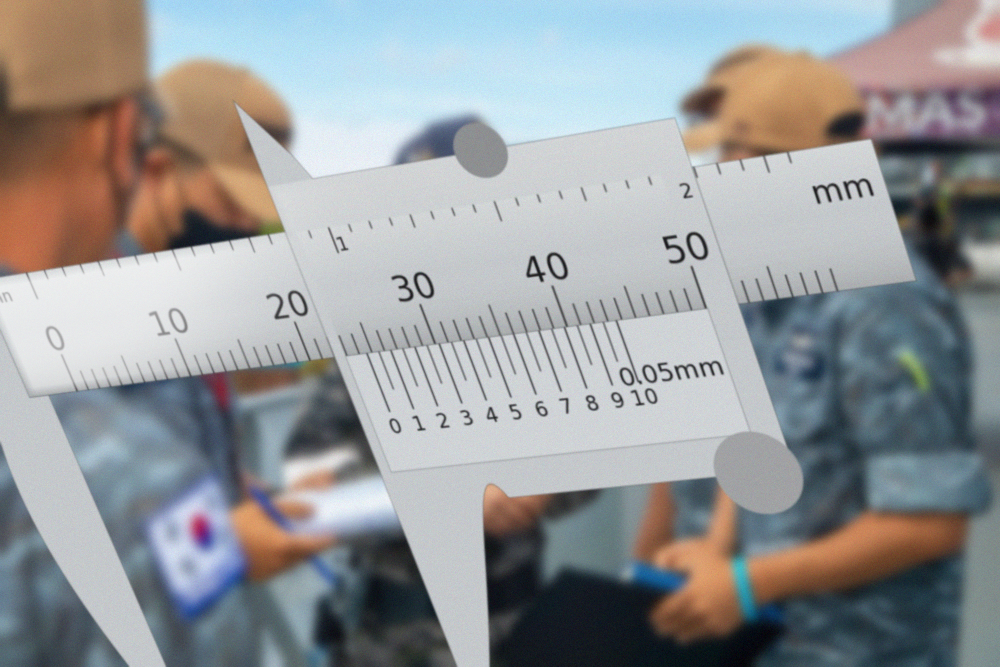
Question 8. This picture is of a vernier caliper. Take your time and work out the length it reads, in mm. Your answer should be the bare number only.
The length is 24.6
